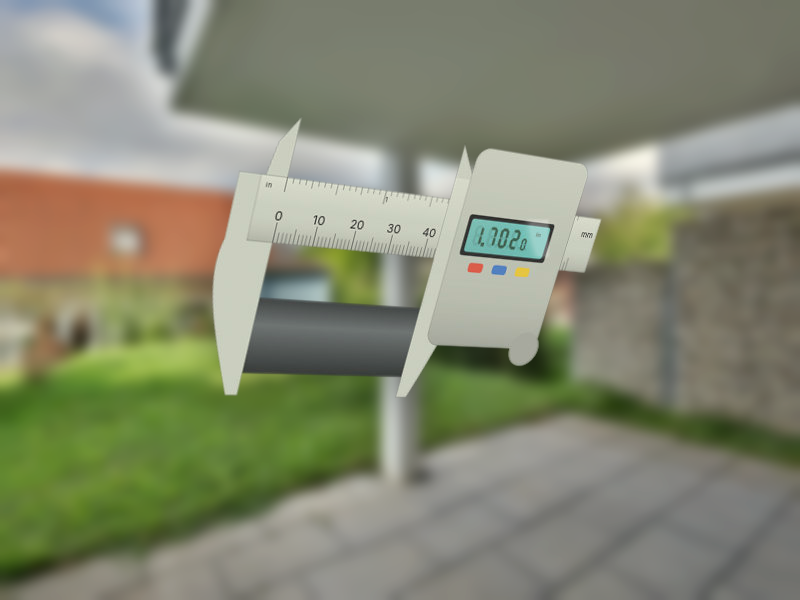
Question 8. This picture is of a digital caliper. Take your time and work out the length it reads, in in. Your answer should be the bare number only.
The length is 1.7020
